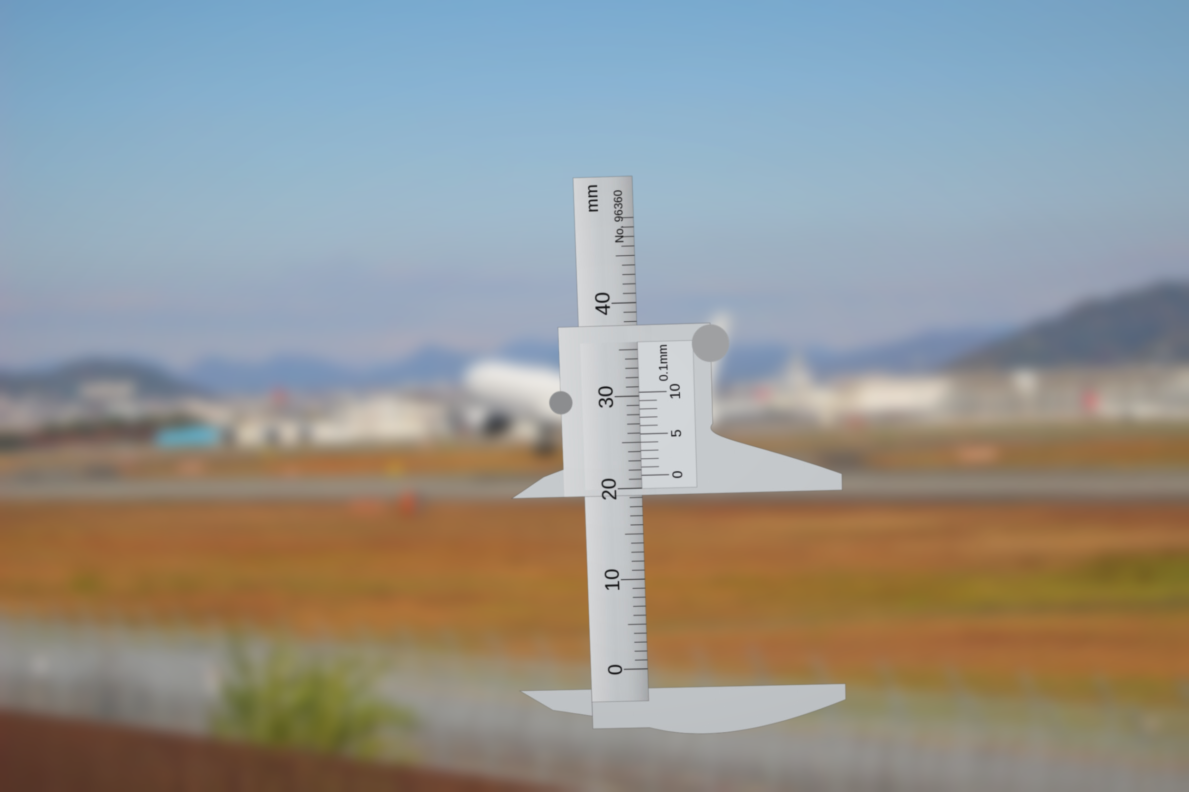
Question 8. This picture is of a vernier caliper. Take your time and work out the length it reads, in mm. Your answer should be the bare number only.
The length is 21.4
